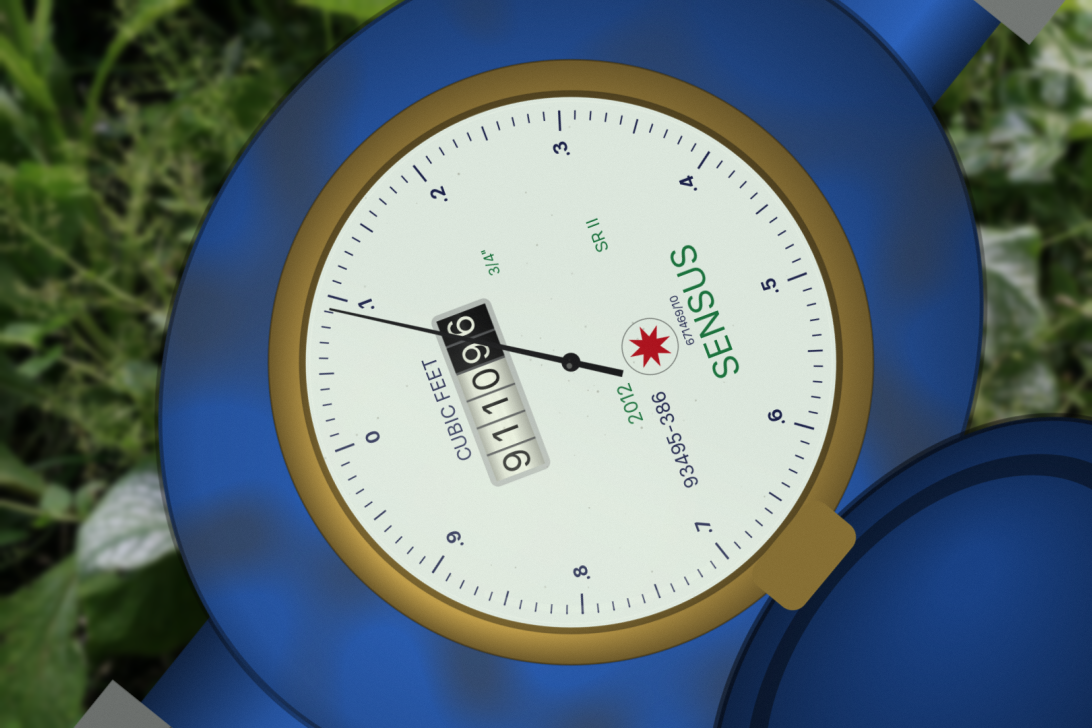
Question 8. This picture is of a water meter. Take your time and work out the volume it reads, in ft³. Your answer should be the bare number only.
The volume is 911096.09
